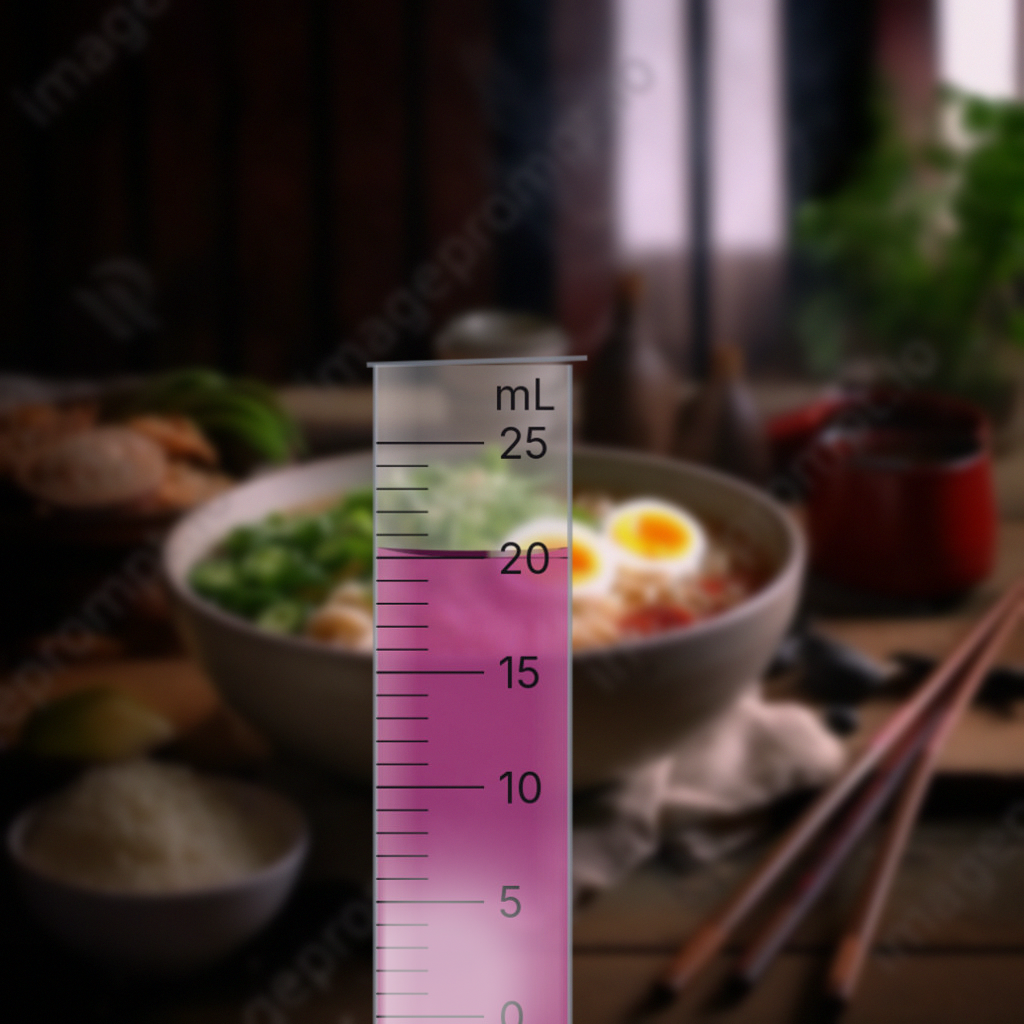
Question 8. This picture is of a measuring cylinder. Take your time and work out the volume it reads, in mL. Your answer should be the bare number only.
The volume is 20
